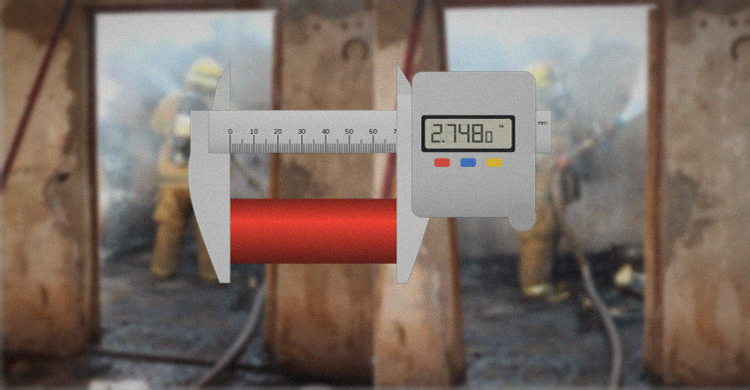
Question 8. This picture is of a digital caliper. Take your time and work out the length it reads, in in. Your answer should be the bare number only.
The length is 2.7480
